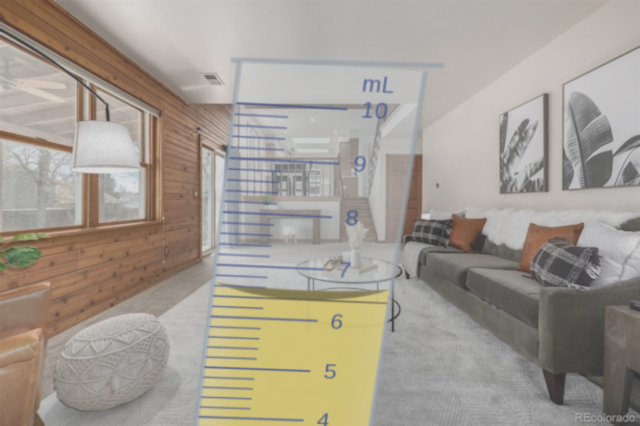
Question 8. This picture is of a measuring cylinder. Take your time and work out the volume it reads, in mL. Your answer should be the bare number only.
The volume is 6.4
